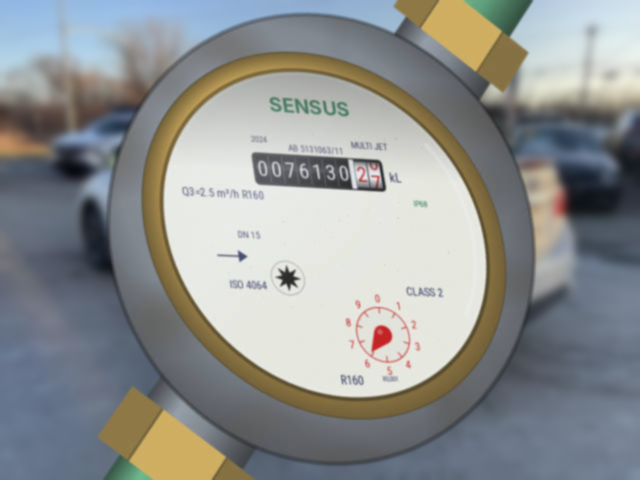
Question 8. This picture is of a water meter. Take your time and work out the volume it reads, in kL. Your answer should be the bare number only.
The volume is 76130.266
